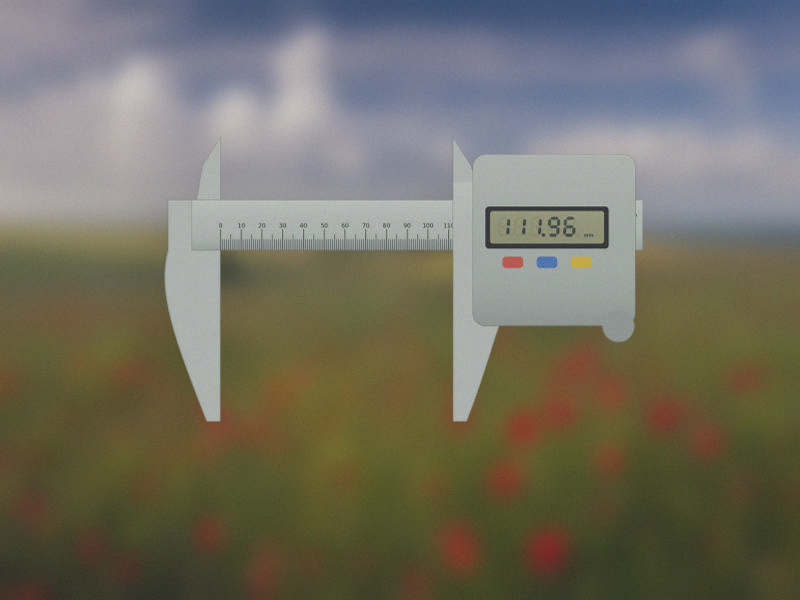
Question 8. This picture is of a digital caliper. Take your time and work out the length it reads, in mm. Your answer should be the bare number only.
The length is 111.96
